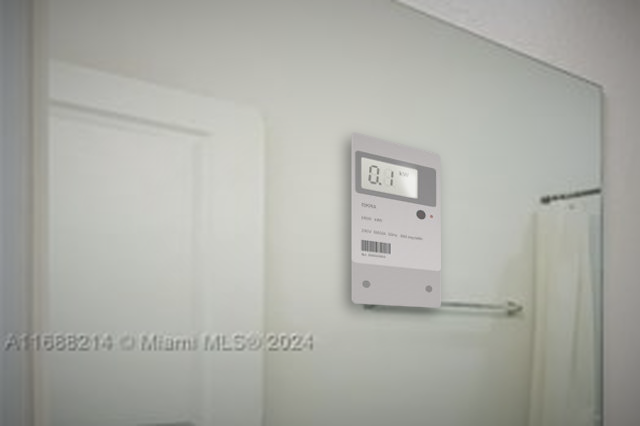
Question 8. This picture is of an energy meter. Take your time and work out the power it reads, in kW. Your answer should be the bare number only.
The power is 0.1
